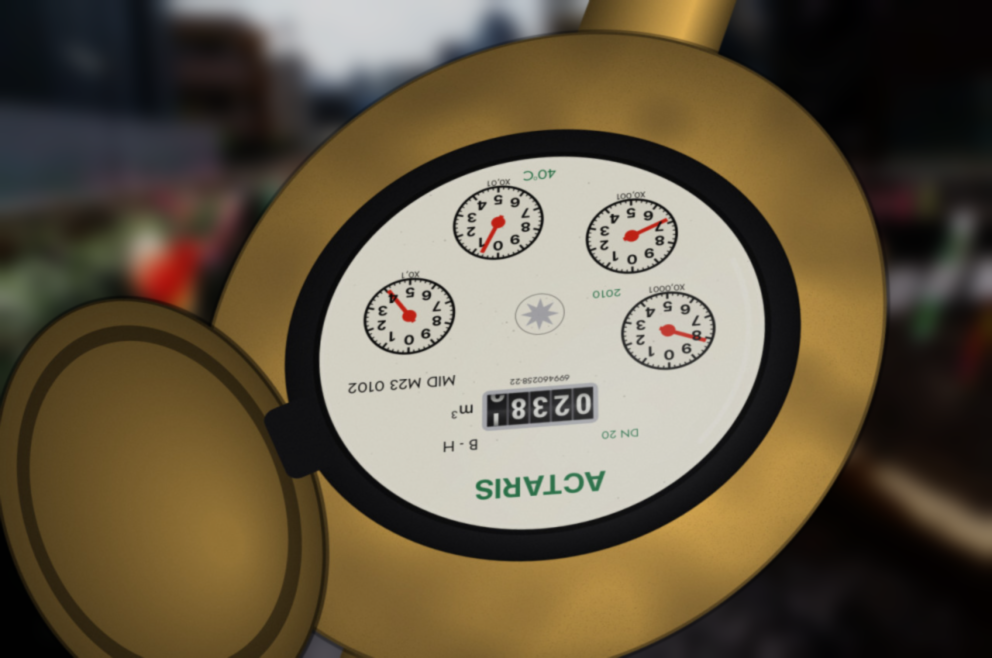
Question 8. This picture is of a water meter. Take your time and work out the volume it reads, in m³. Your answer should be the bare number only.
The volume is 2381.4068
